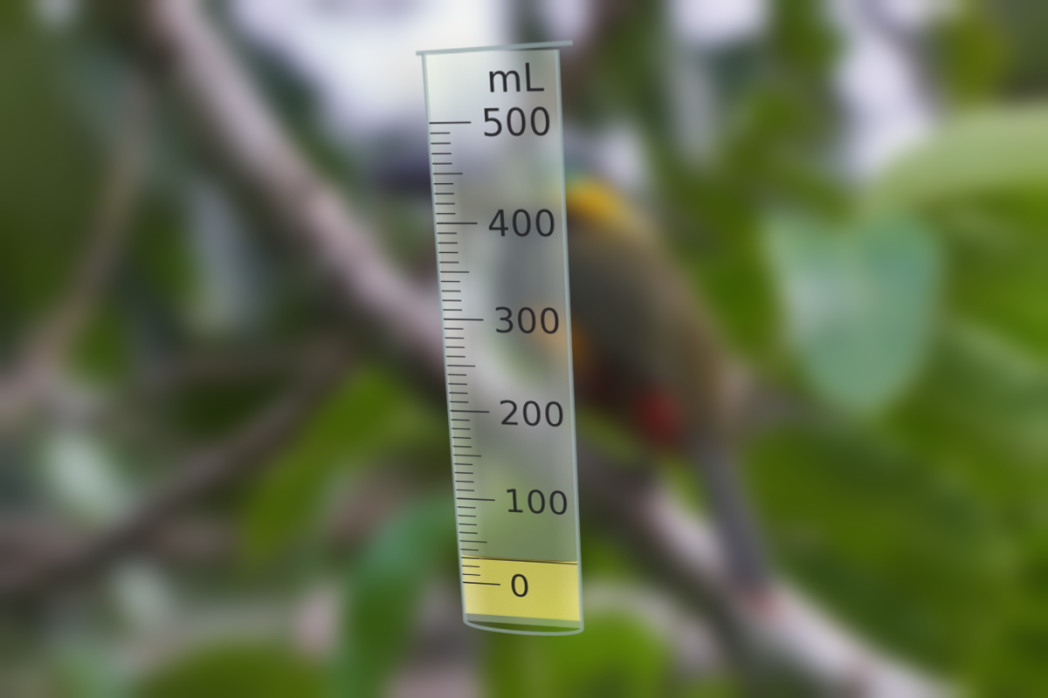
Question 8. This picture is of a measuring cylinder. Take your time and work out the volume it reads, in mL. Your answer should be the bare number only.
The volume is 30
